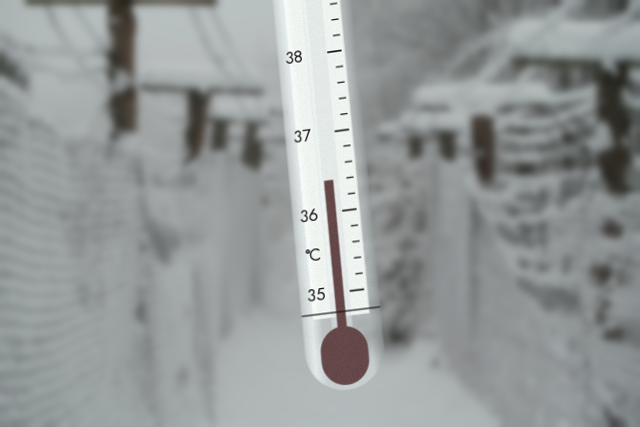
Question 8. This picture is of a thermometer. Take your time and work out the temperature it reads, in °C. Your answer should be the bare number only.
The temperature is 36.4
